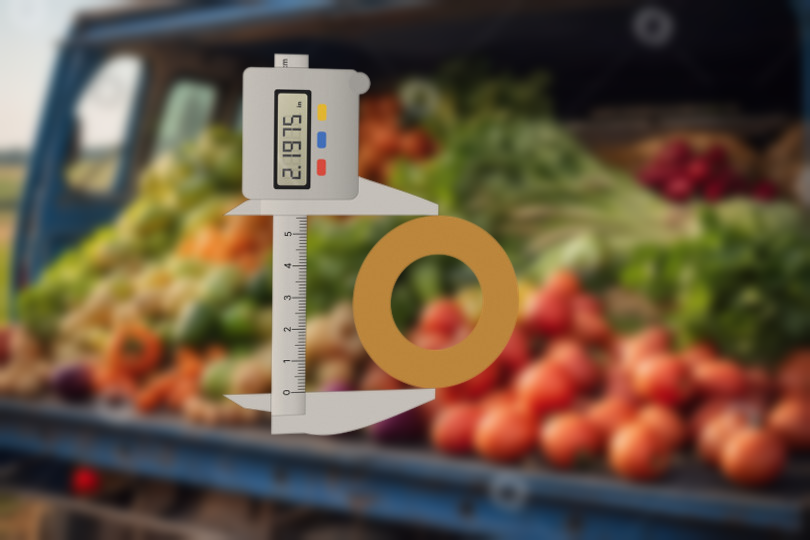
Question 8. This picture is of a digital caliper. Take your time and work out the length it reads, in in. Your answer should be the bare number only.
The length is 2.1975
